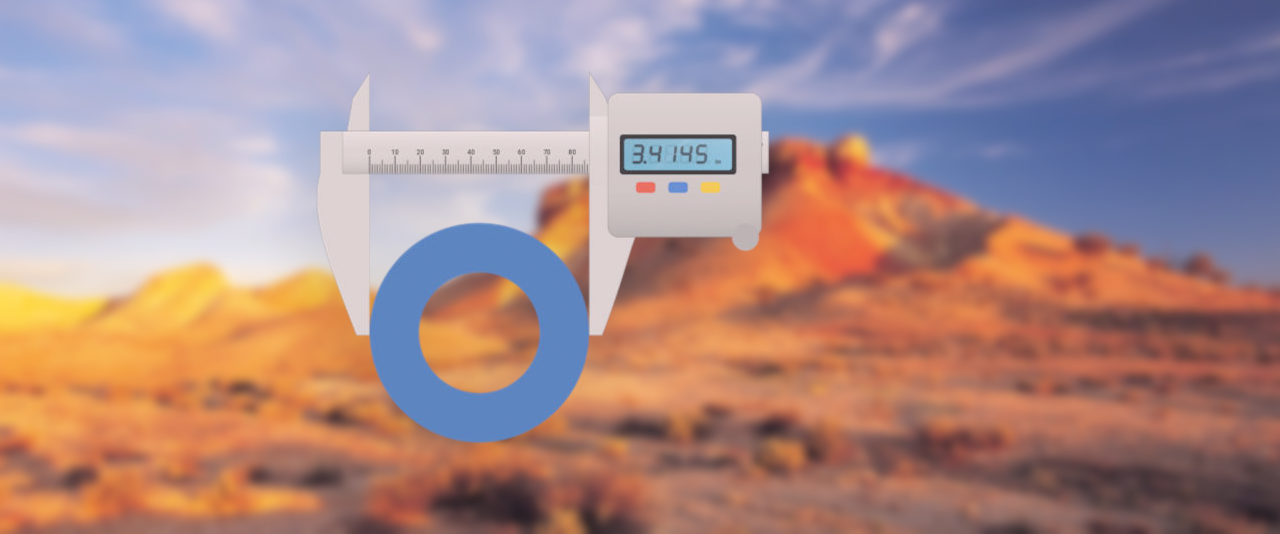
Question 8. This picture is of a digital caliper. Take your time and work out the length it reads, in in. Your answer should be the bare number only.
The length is 3.4145
